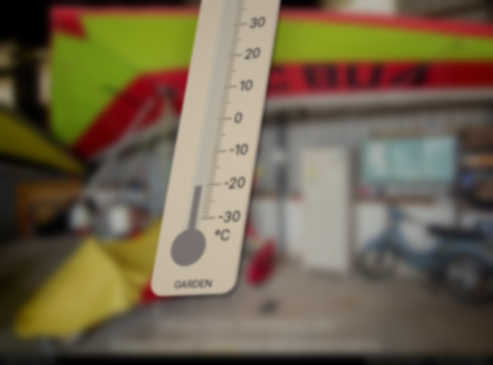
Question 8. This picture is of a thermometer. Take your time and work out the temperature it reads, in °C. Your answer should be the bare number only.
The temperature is -20
